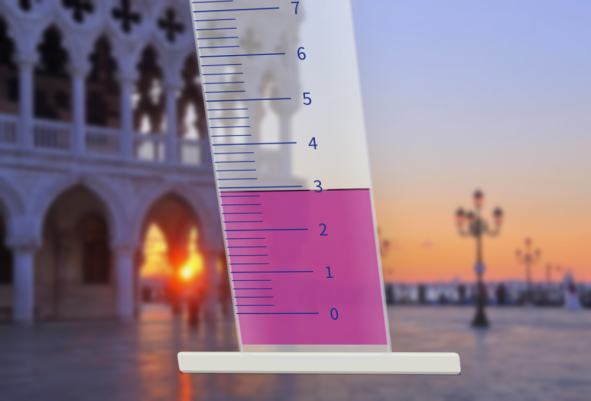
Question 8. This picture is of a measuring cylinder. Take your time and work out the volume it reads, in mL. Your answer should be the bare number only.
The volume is 2.9
